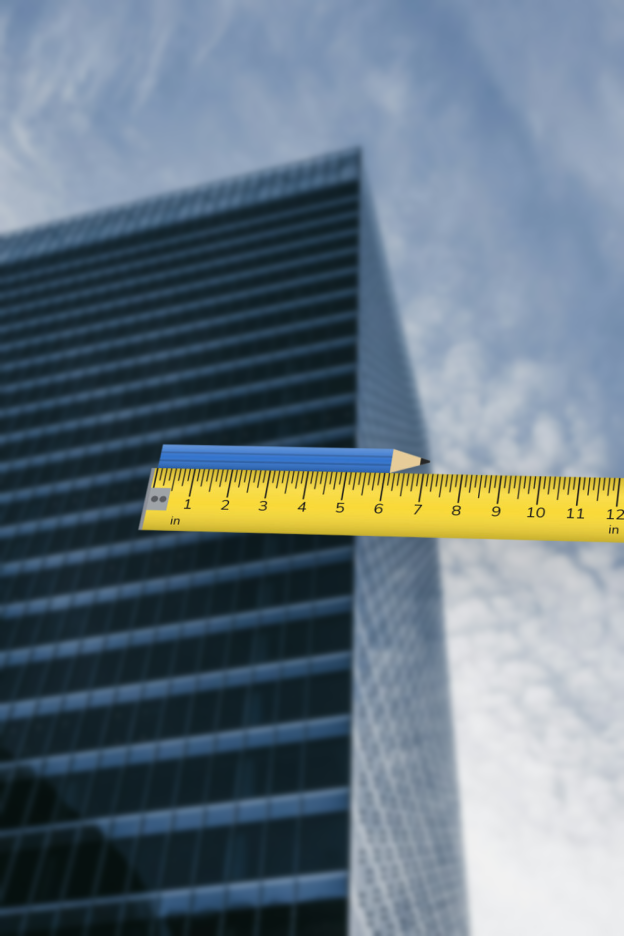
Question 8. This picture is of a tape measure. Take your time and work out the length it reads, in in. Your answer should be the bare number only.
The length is 7.125
